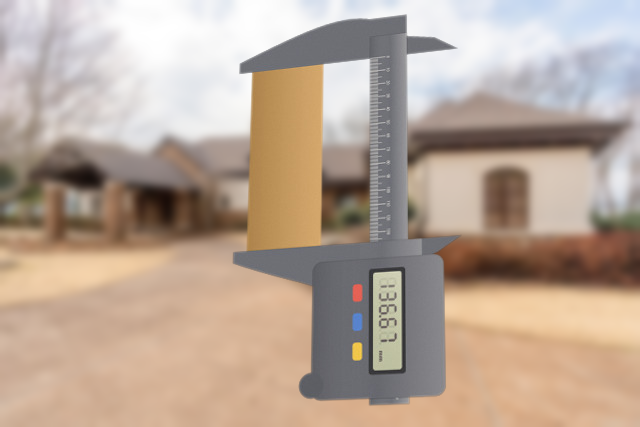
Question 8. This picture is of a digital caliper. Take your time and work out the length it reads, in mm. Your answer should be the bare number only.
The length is 136.67
